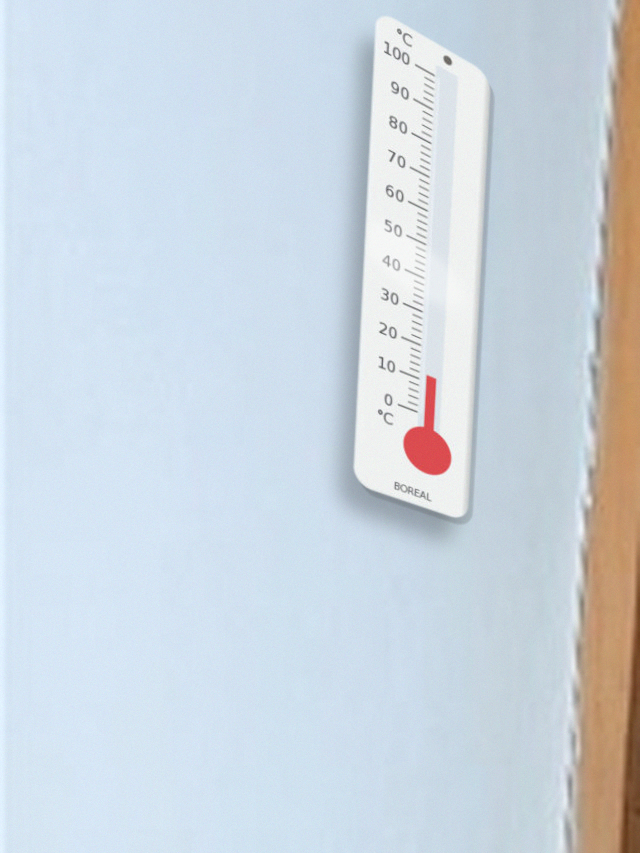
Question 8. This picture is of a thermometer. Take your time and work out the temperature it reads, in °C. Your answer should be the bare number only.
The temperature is 12
